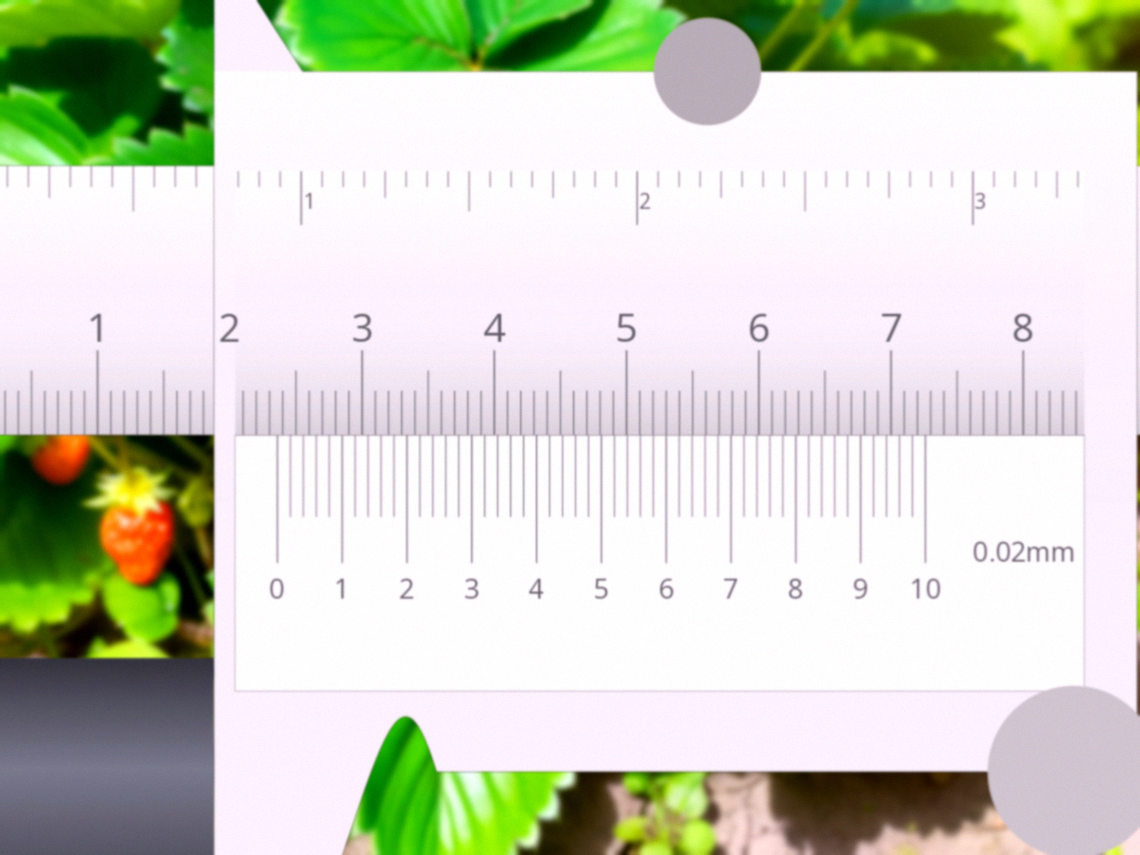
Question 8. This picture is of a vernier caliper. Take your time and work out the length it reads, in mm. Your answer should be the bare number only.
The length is 23.6
